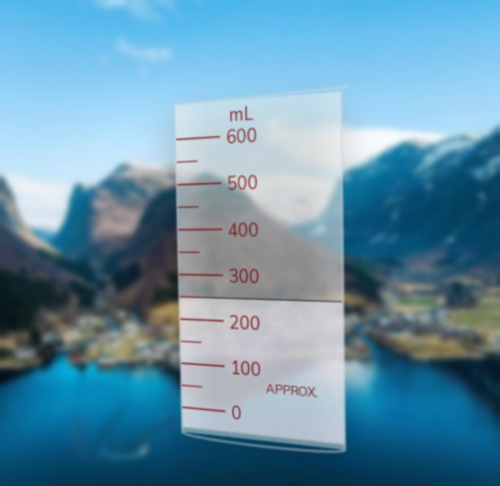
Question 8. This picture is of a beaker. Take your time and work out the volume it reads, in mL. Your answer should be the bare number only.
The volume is 250
